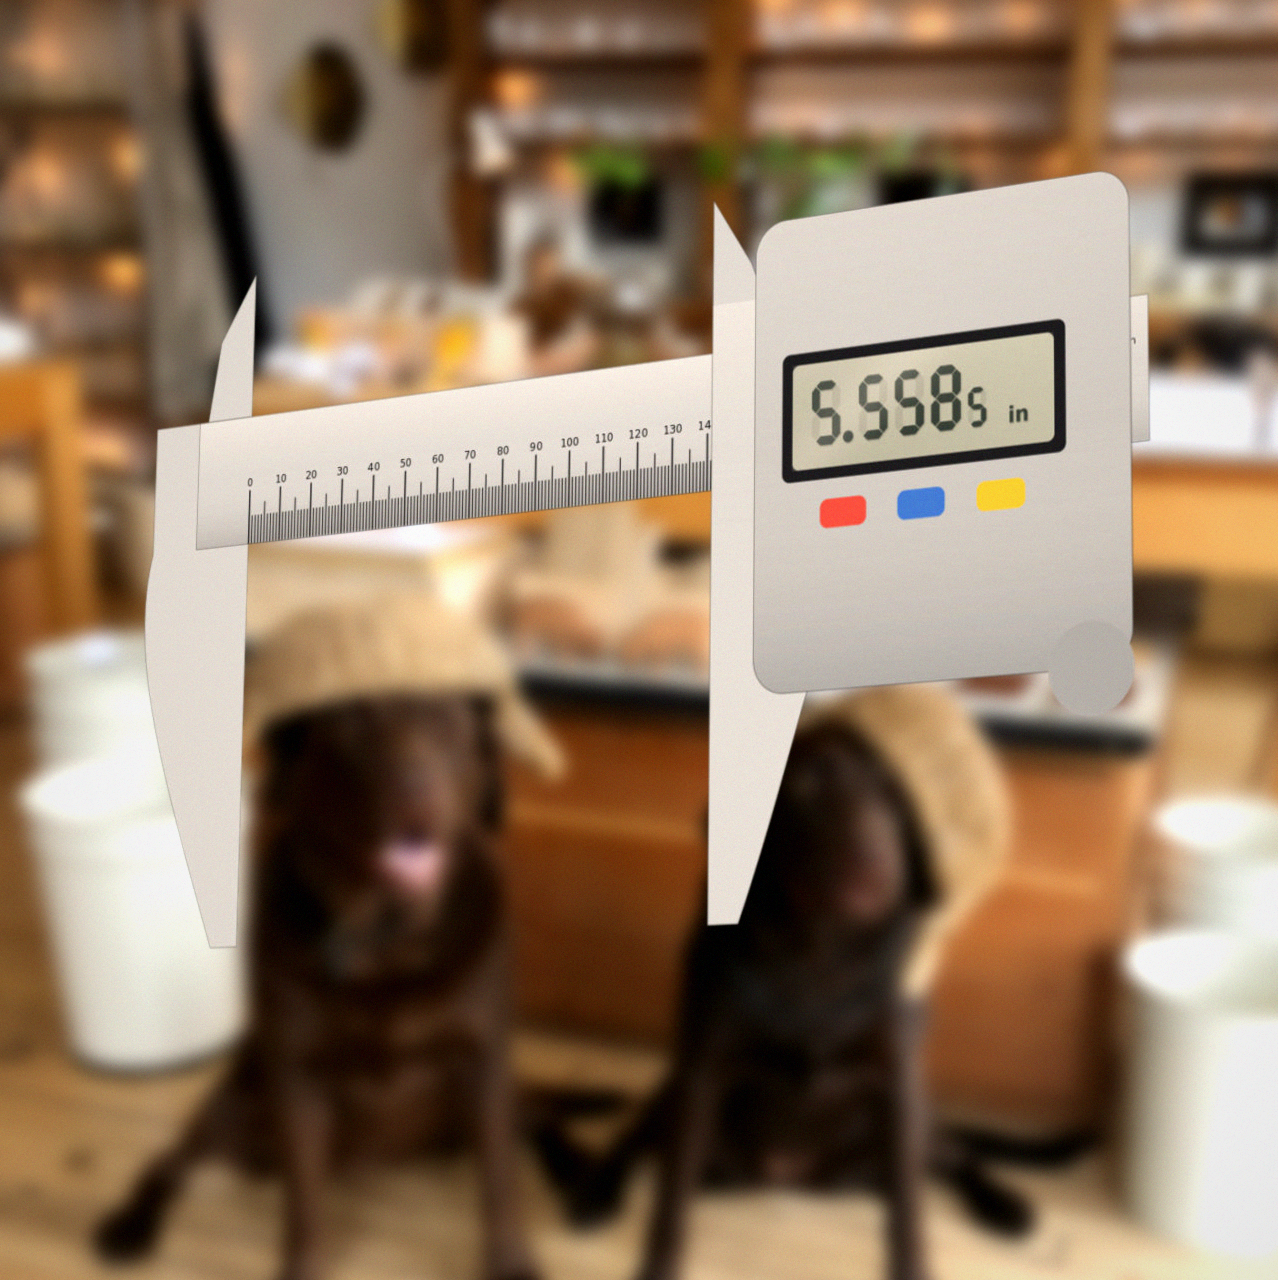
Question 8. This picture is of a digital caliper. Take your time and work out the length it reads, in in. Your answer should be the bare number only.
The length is 5.5585
